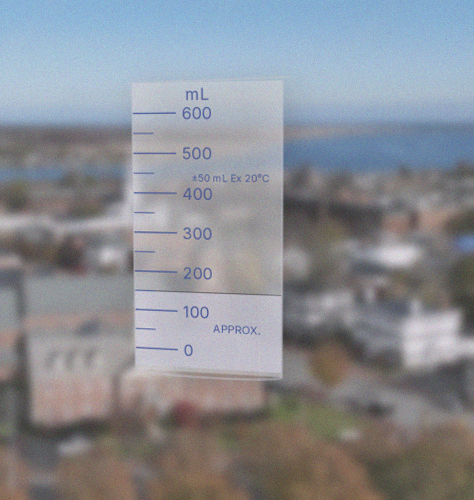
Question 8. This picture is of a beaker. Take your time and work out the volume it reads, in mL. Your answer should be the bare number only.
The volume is 150
